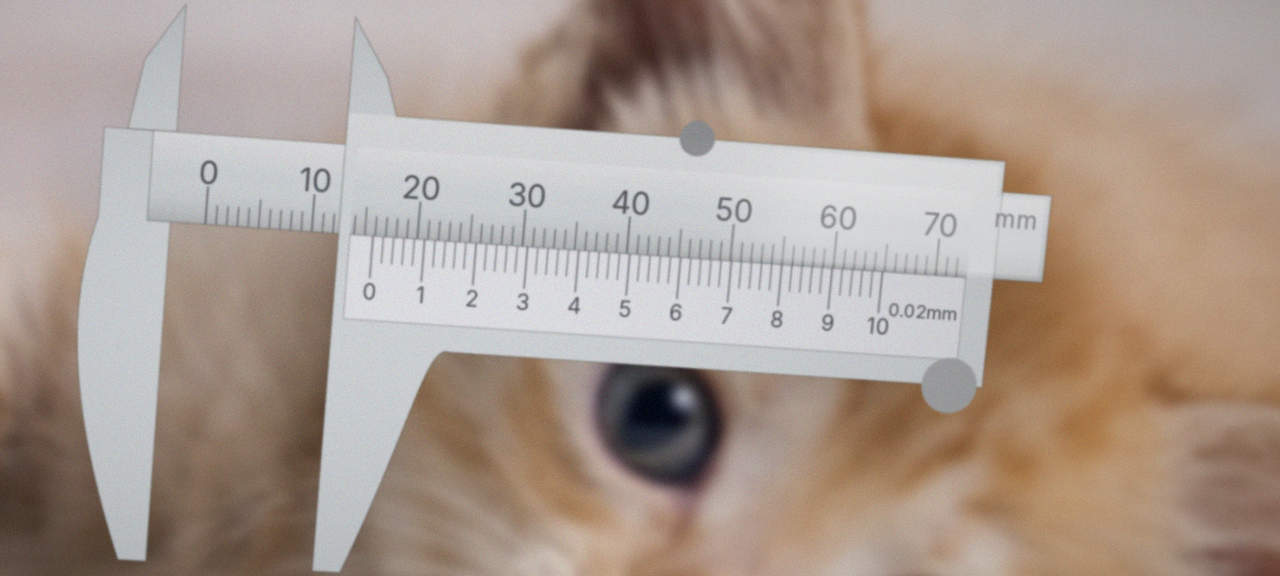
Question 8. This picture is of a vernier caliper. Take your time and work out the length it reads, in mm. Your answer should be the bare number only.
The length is 15.8
